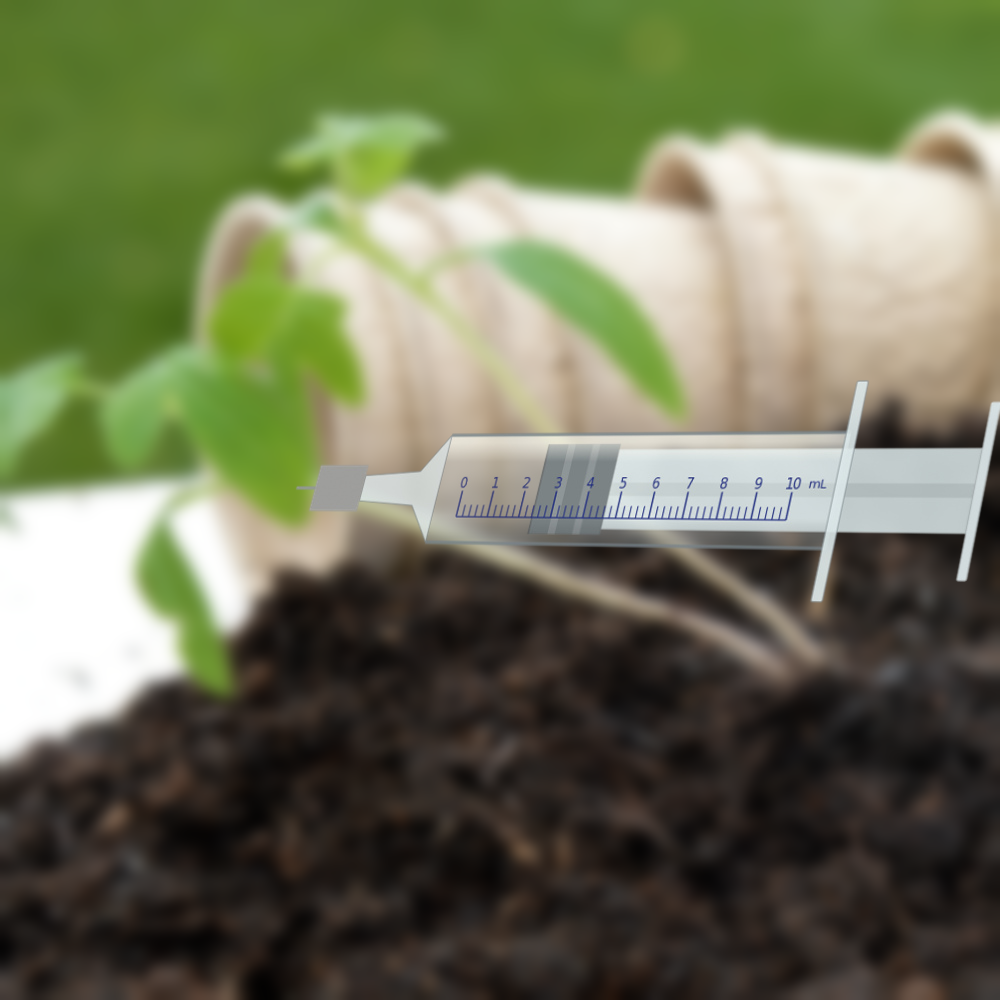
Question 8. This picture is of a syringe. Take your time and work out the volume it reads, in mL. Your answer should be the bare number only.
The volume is 2.4
